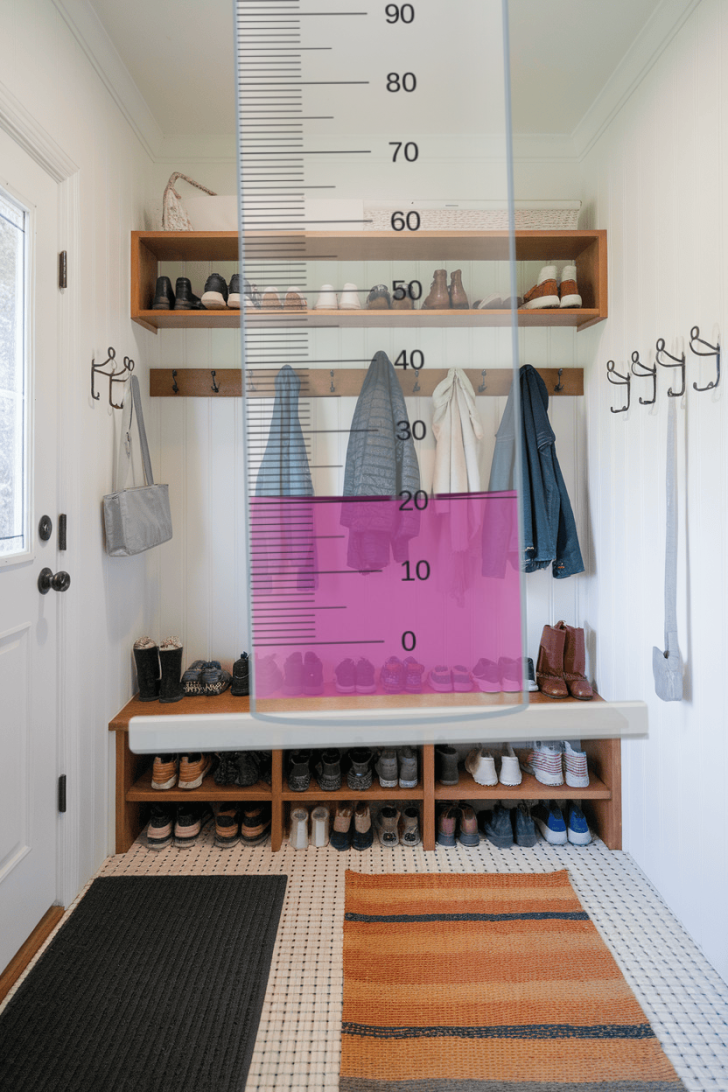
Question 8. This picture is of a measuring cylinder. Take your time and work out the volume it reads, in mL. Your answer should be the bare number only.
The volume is 20
